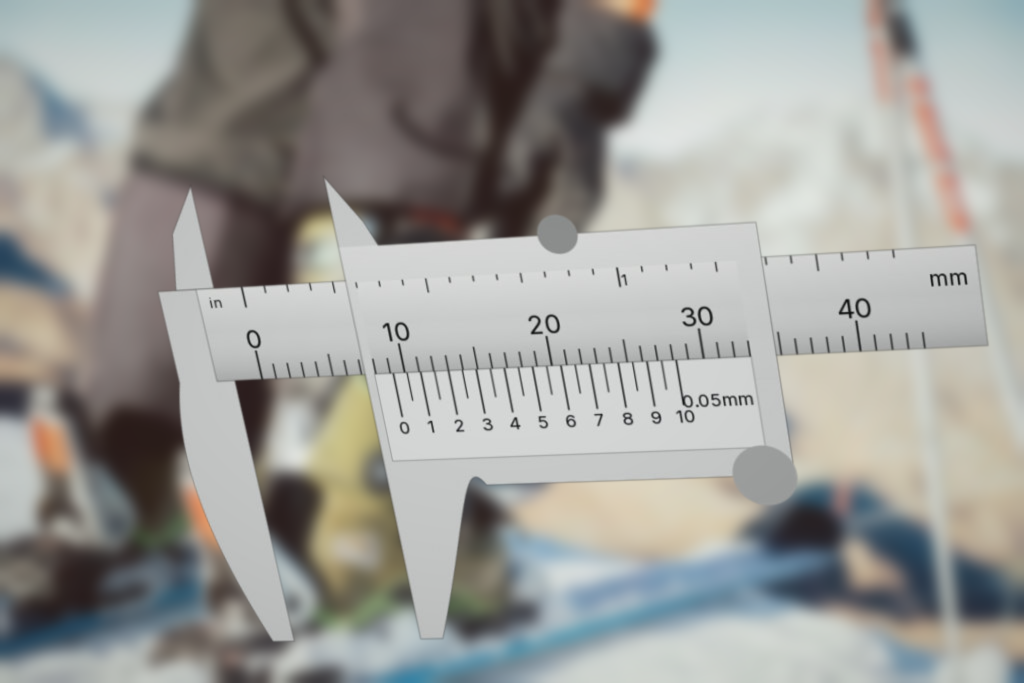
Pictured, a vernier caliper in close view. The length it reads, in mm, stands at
9.2 mm
